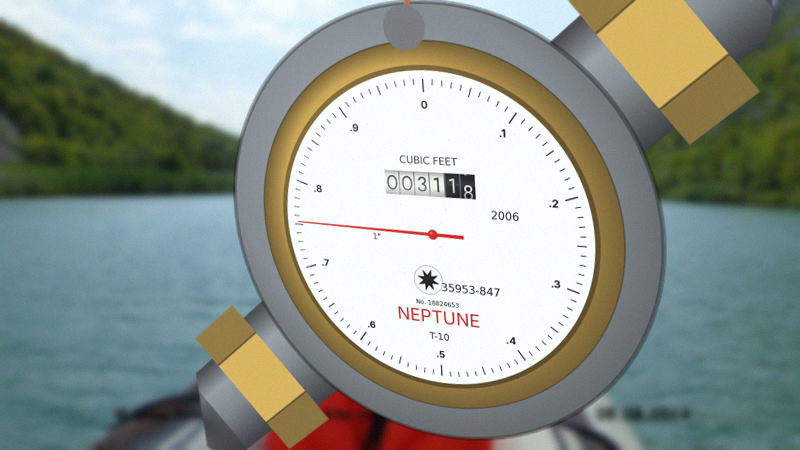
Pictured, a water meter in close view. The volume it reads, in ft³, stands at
3117.75 ft³
